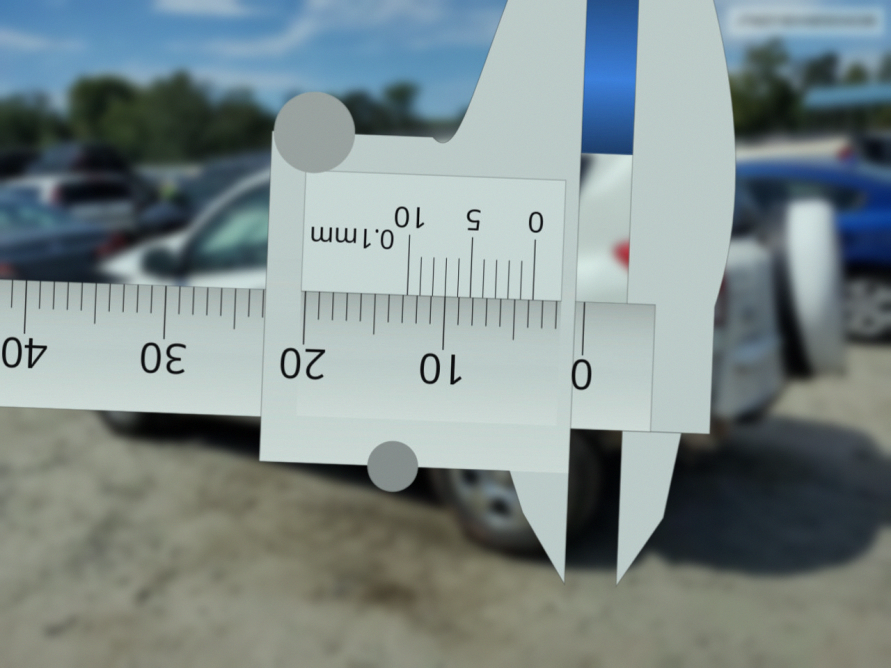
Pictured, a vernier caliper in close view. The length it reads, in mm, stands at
3.7 mm
